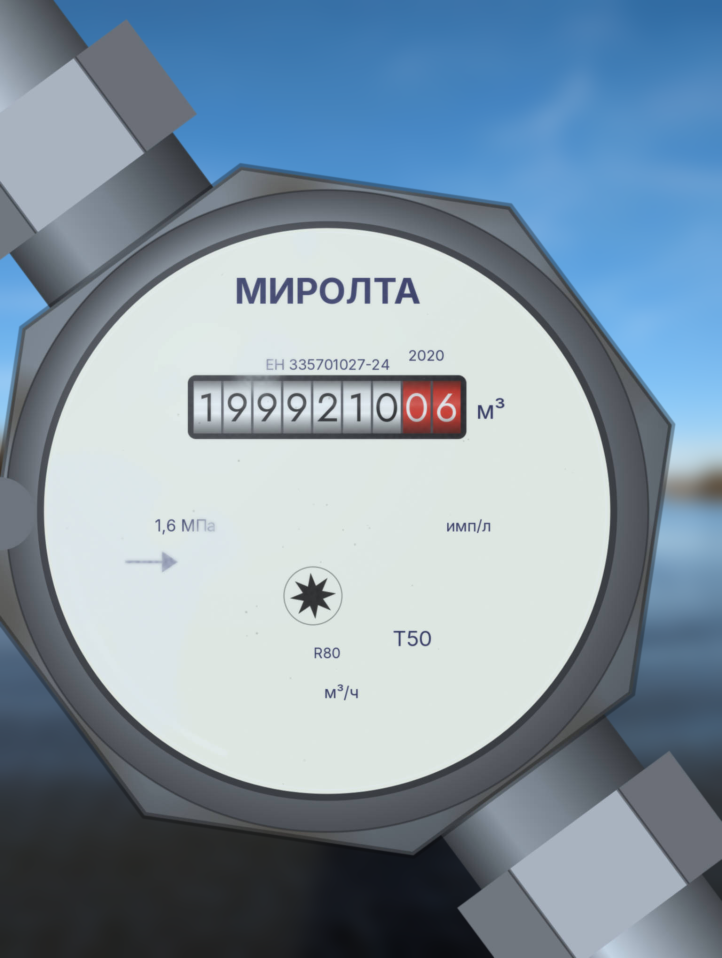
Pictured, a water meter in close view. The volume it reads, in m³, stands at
1999210.06 m³
